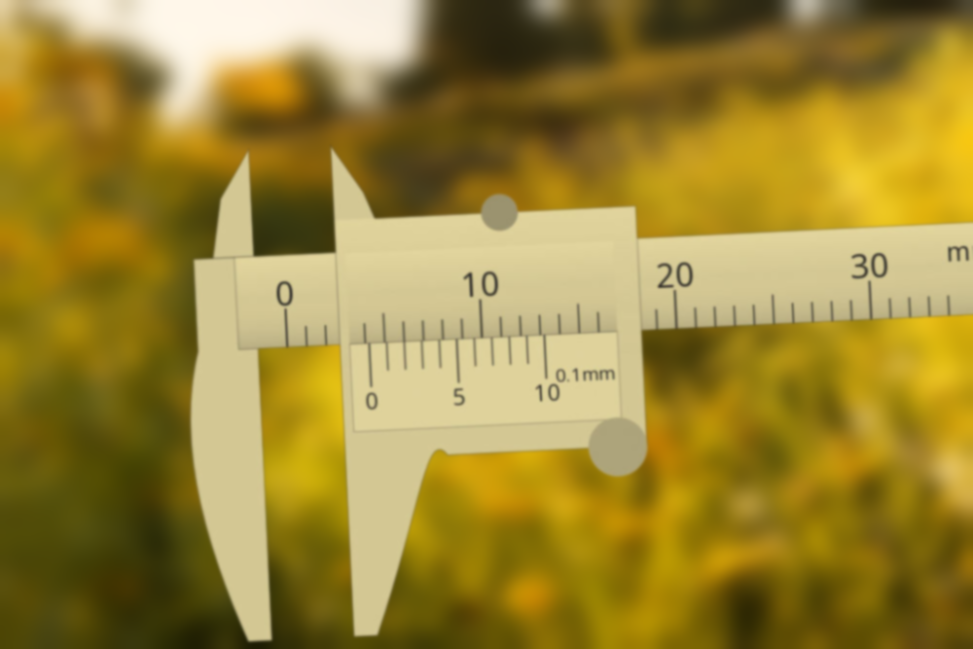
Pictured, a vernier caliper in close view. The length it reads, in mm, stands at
4.2 mm
